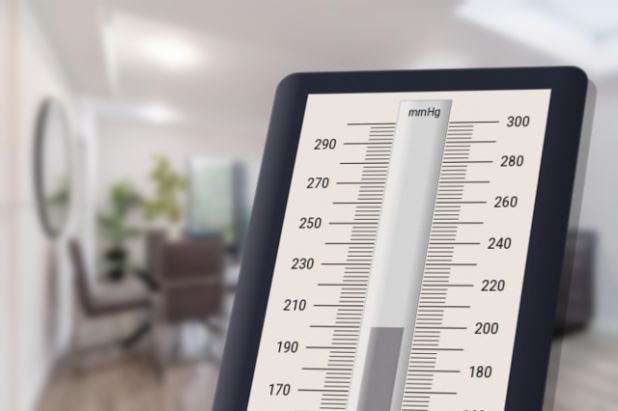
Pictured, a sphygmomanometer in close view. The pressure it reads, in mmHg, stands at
200 mmHg
